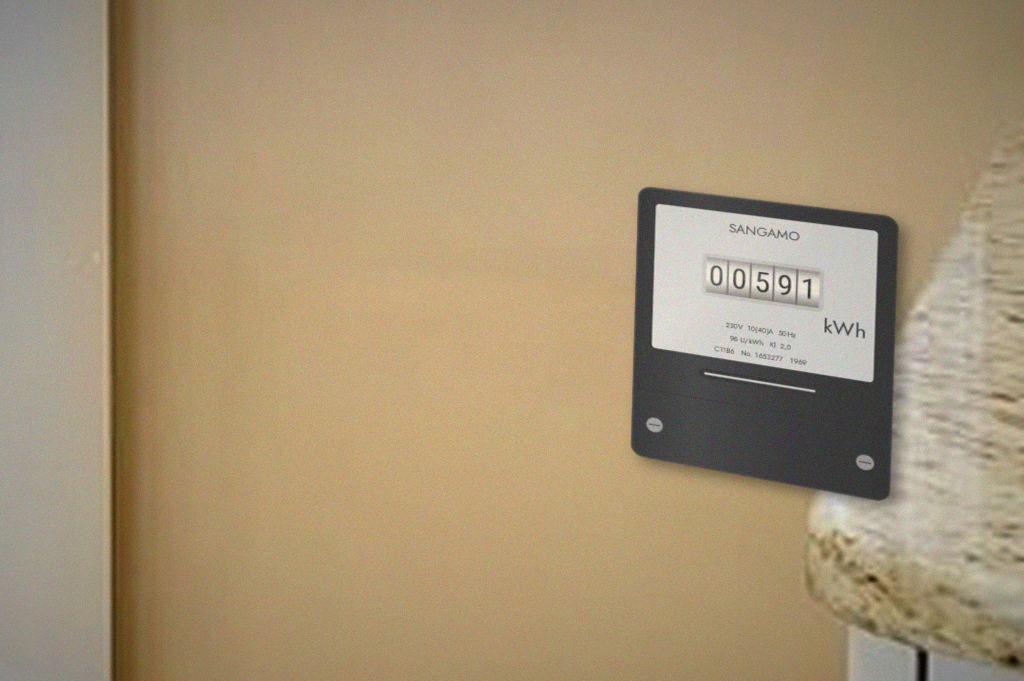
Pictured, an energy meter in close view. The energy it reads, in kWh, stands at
591 kWh
